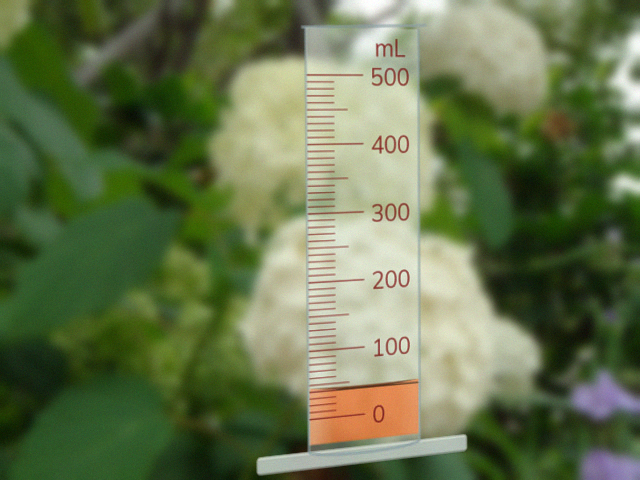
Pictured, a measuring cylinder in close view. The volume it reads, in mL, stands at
40 mL
